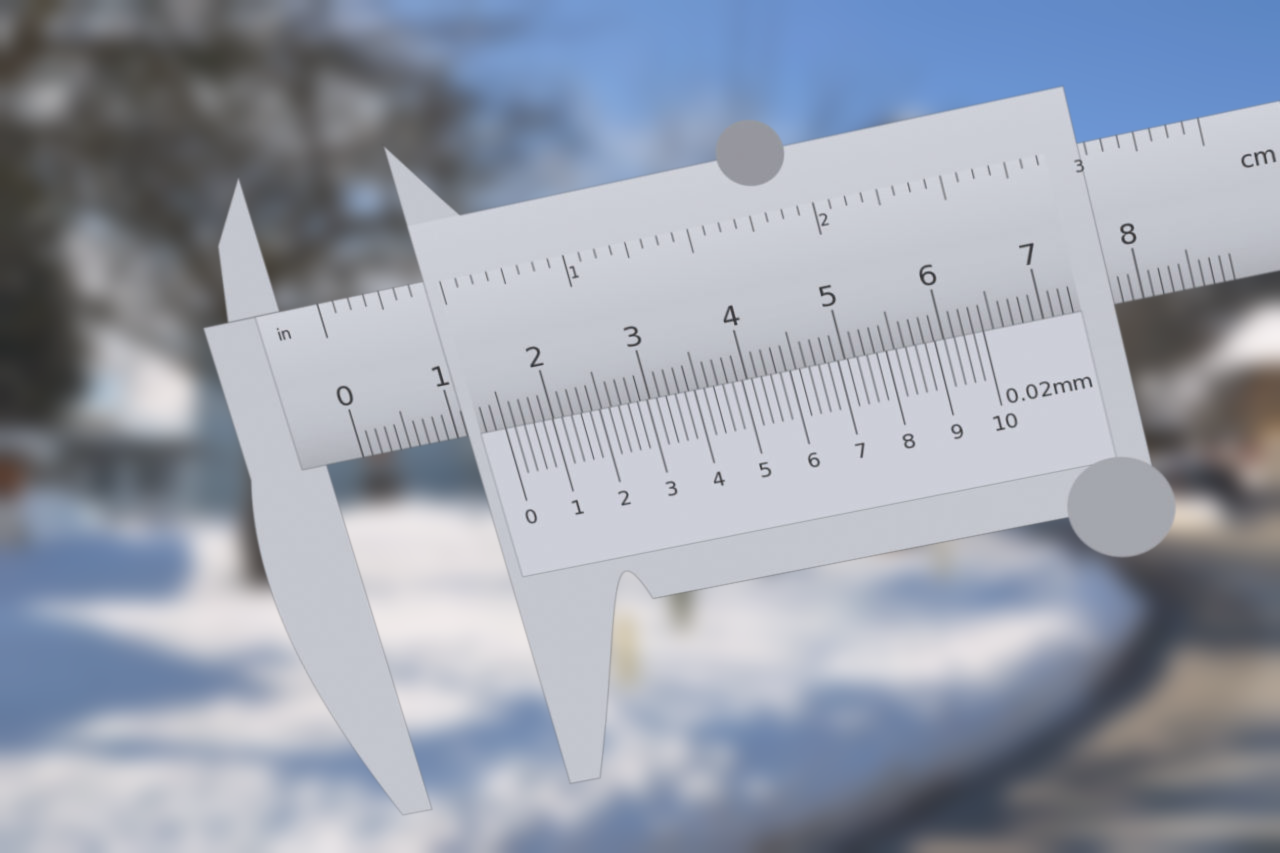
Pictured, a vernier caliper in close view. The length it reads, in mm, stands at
15.0 mm
